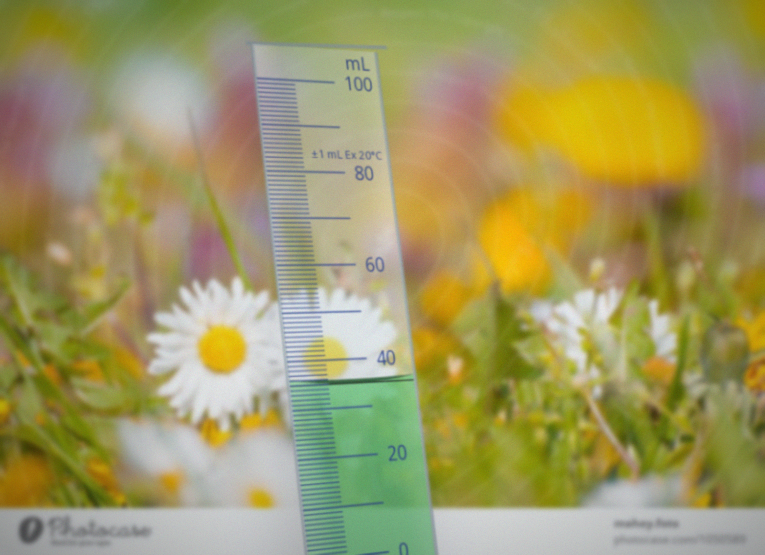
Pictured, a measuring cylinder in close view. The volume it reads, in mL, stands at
35 mL
